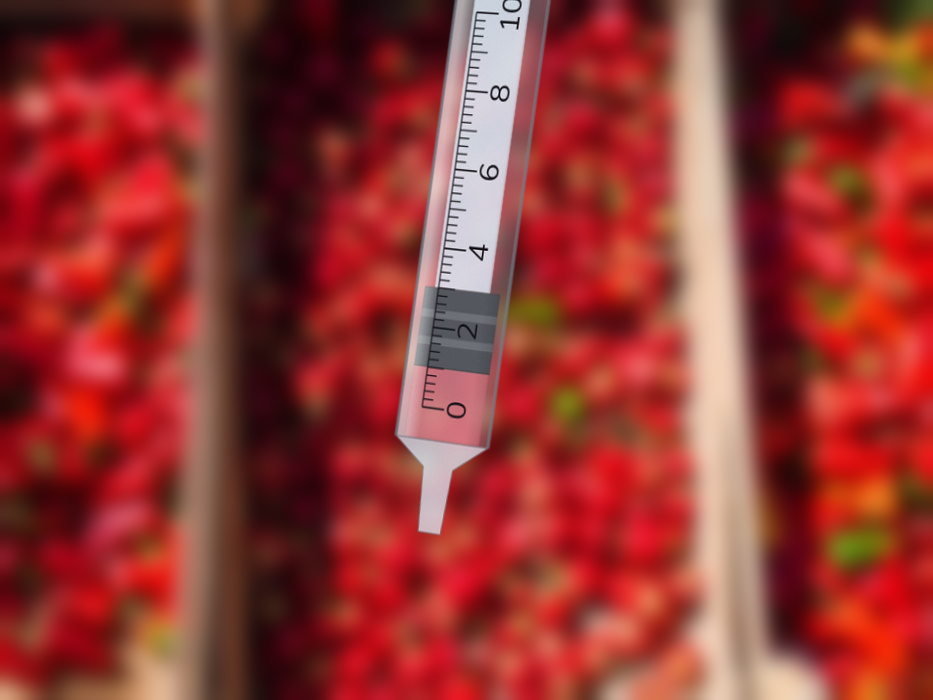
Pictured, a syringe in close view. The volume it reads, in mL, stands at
1 mL
